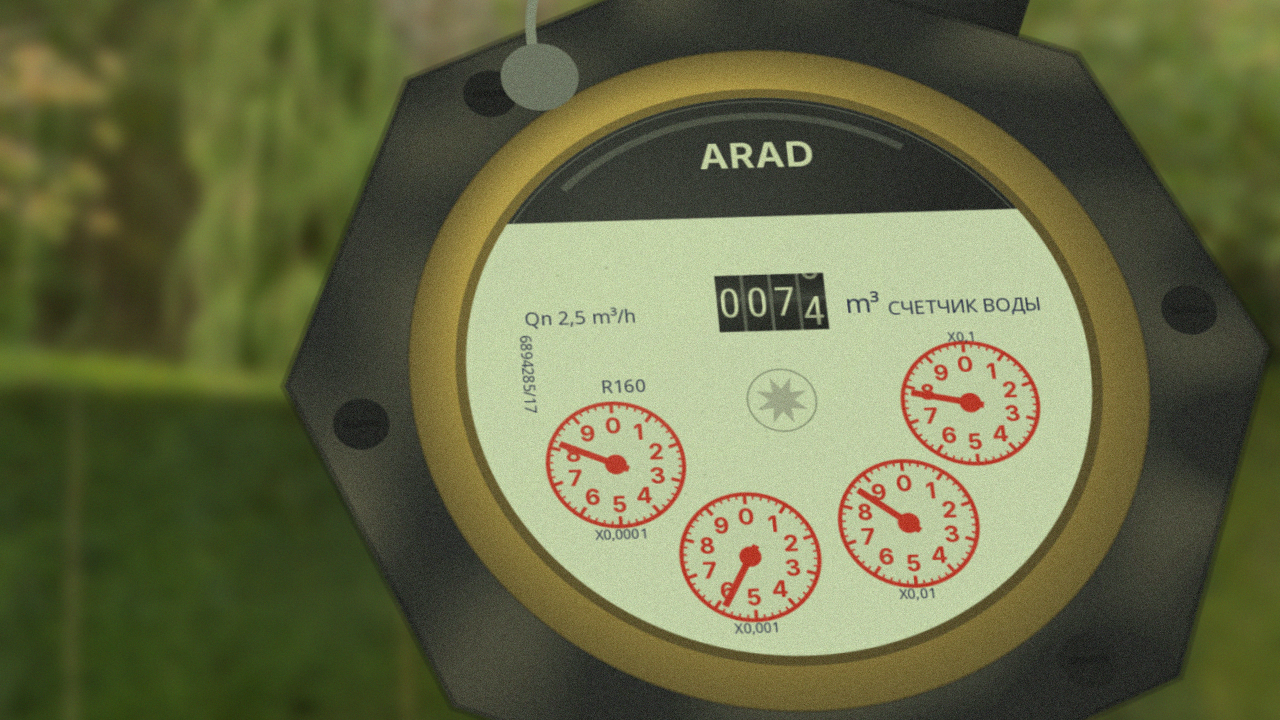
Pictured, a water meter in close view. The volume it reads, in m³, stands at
73.7858 m³
